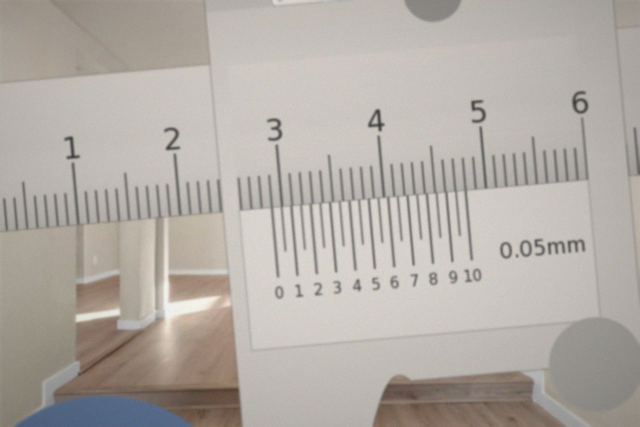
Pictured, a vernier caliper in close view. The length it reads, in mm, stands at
29.0 mm
